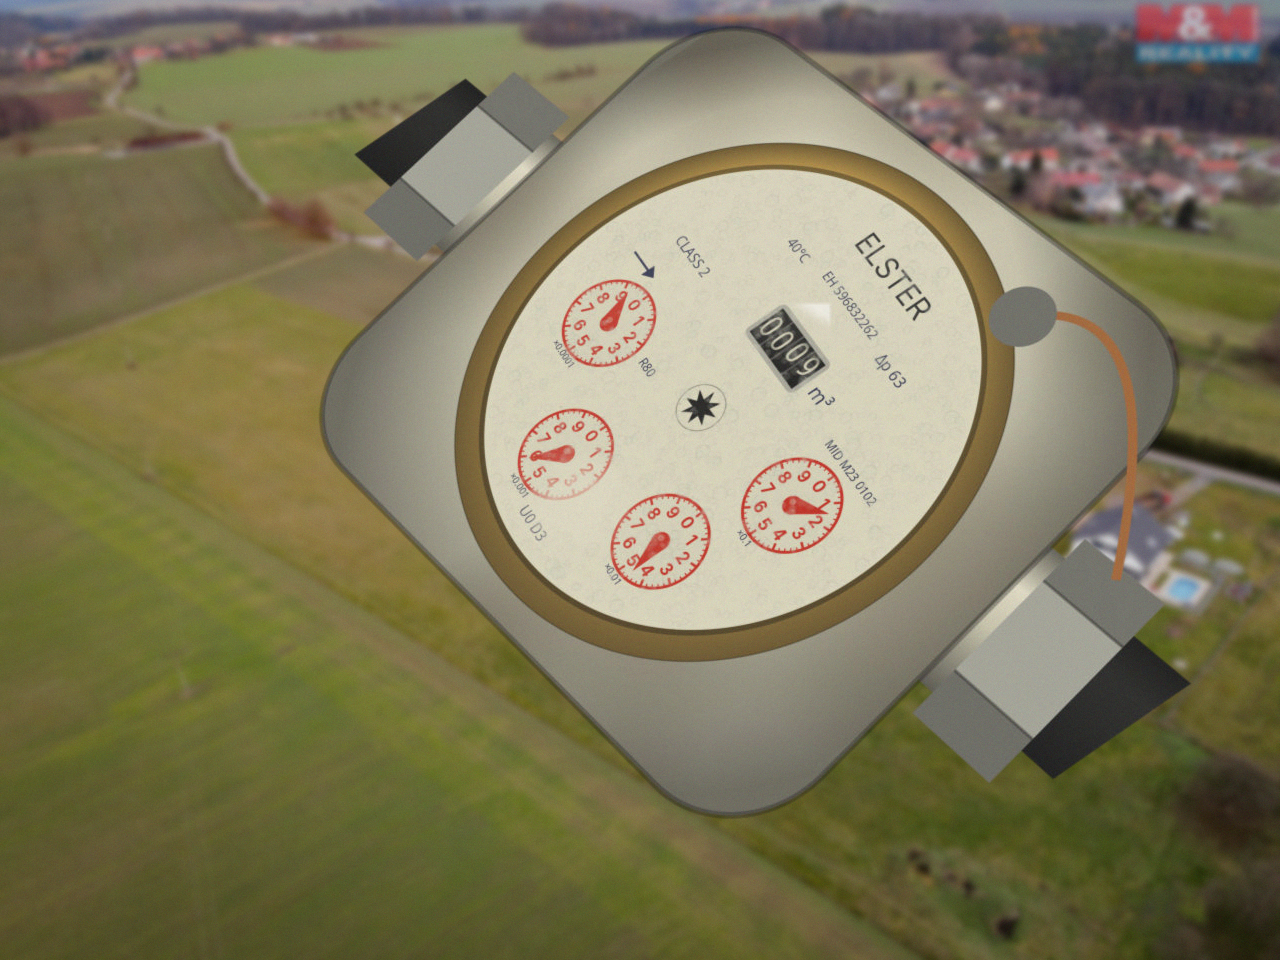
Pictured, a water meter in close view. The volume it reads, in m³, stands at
9.1459 m³
